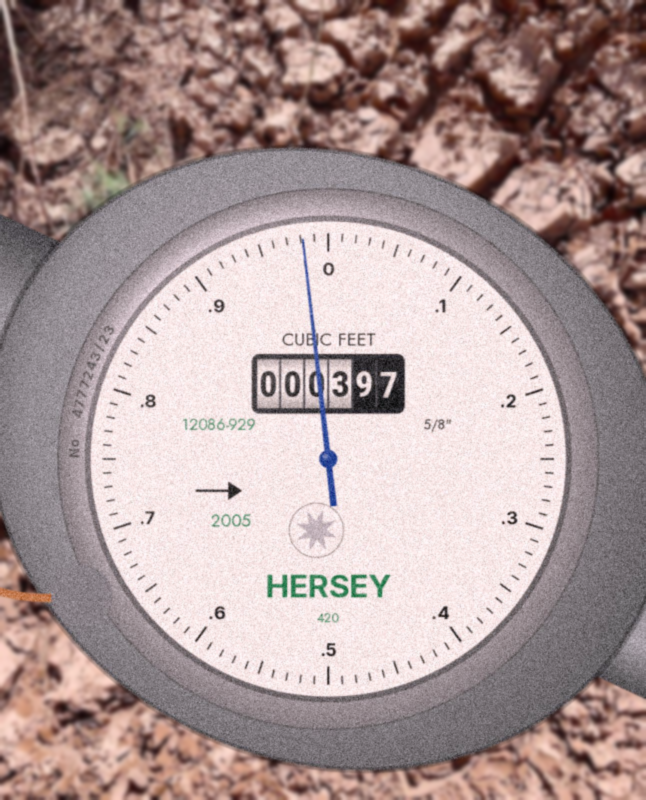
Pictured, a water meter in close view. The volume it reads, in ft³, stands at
396.98 ft³
